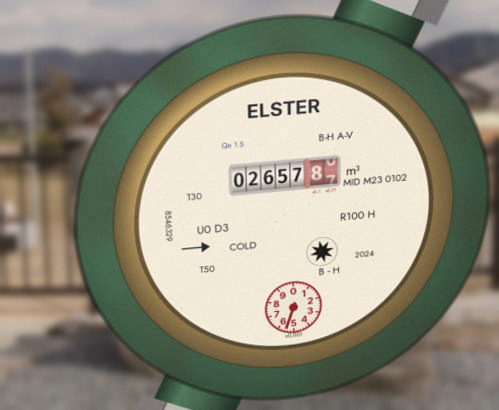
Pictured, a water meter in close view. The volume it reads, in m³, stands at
2657.865 m³
